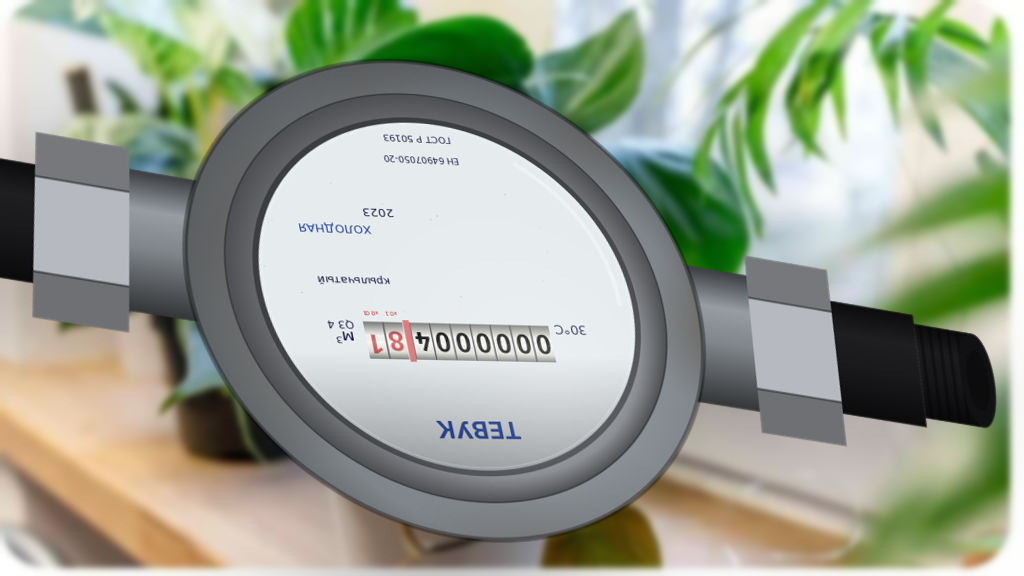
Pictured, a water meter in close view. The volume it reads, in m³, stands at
4.81 m³
